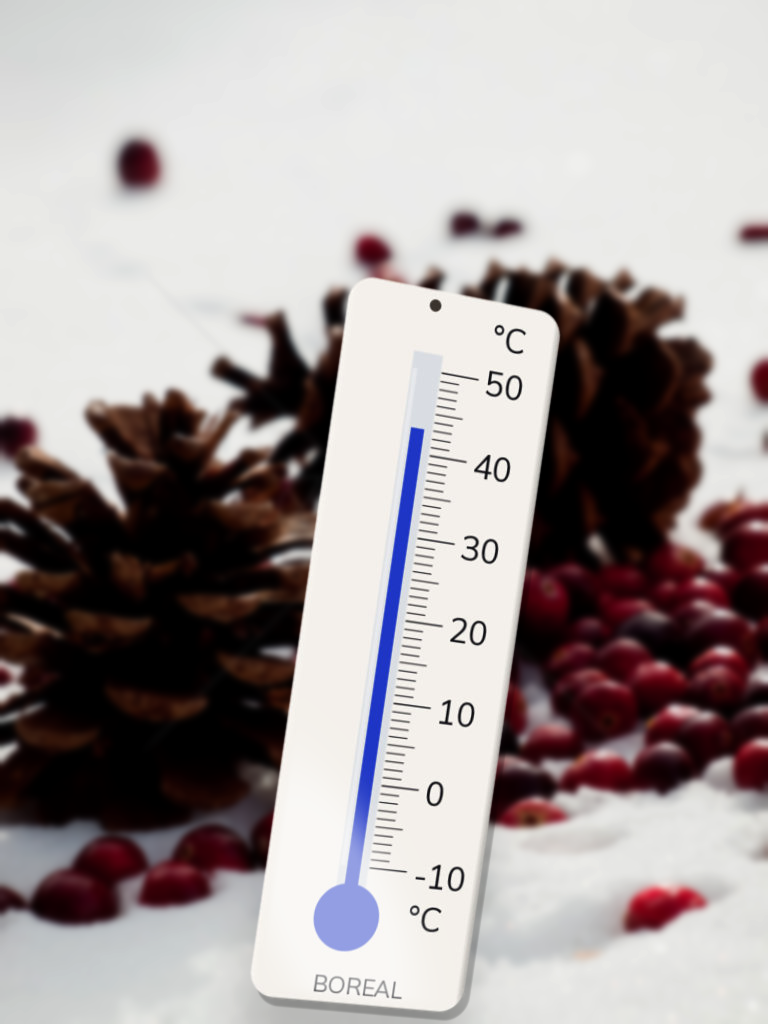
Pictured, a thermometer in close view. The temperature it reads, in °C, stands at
43 °C
